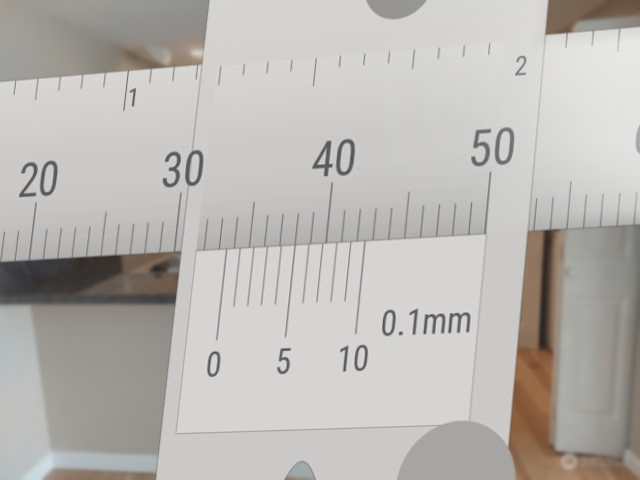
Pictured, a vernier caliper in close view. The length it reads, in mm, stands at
33.5 mm
